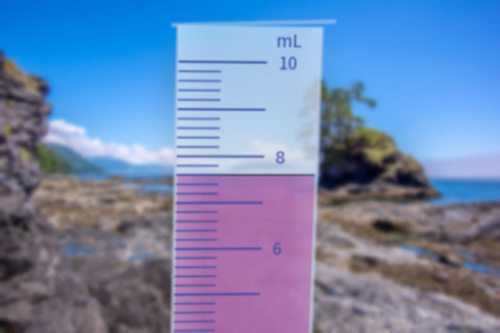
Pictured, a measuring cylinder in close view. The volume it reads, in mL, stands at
7.6 mL
